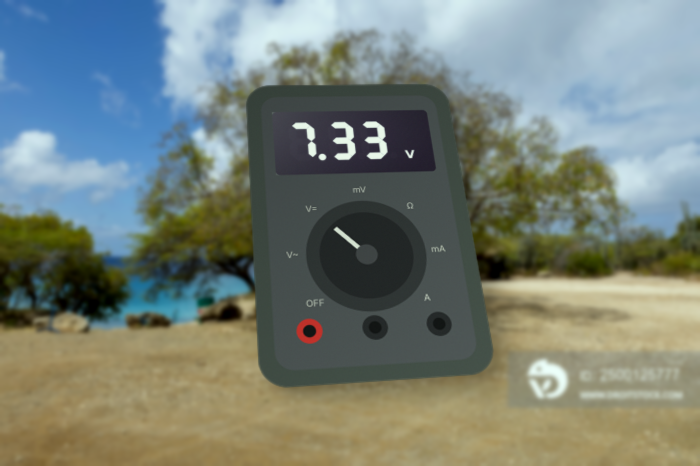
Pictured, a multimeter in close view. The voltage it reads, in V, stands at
7.33 V
